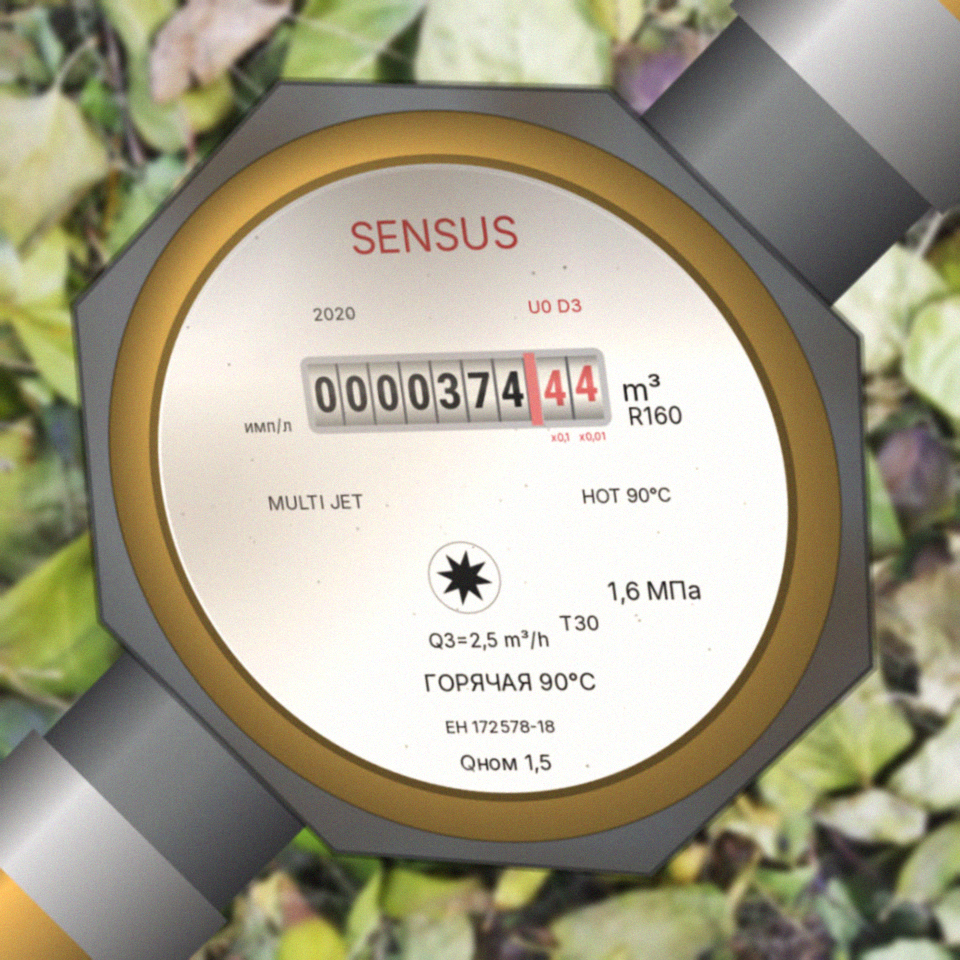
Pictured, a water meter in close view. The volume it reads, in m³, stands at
374.44 m³
